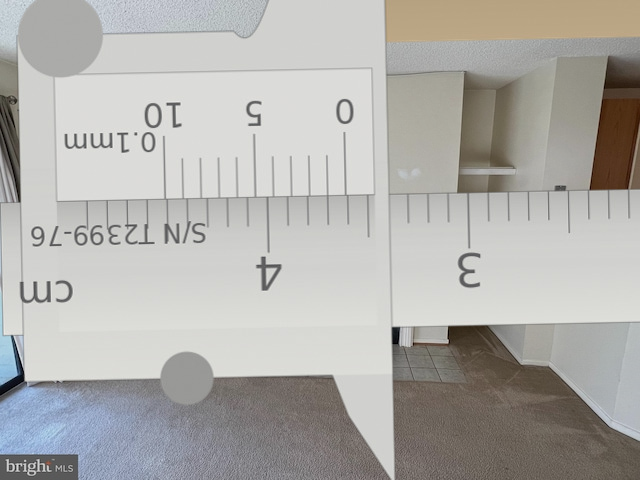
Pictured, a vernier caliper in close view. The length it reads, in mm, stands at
36.1 mm
